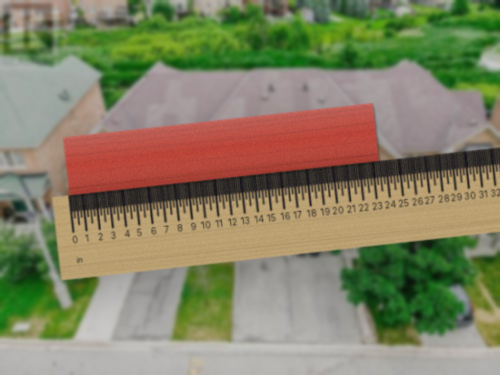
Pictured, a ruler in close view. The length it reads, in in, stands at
23.5 in
